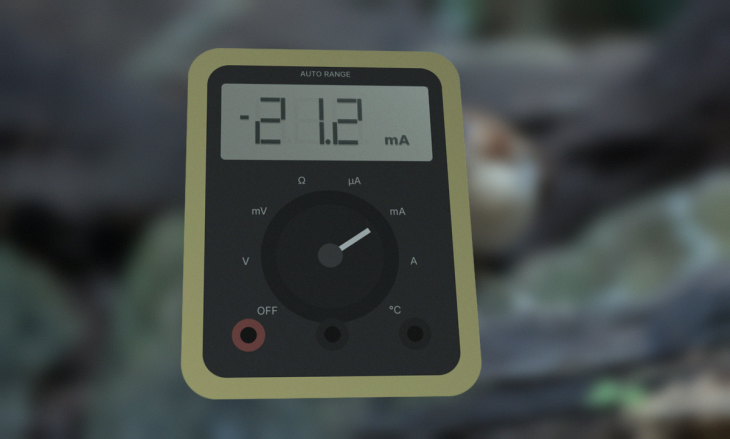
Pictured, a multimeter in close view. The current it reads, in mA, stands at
-21.2 mA
